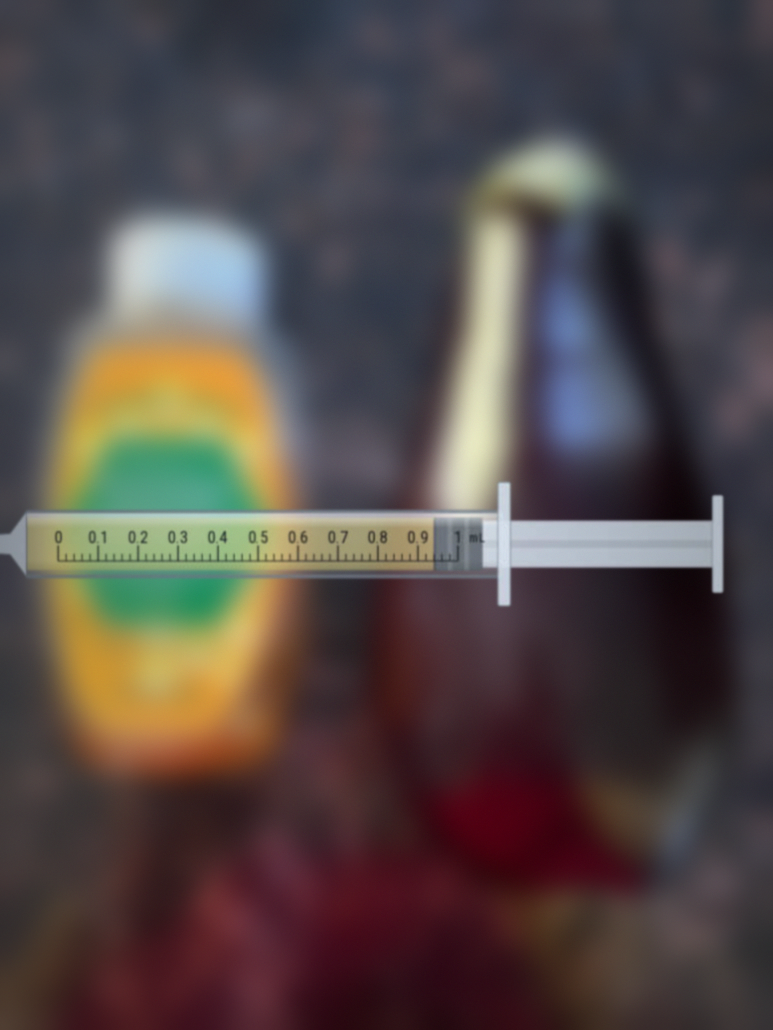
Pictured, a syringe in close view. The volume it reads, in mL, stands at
0.94 mL
